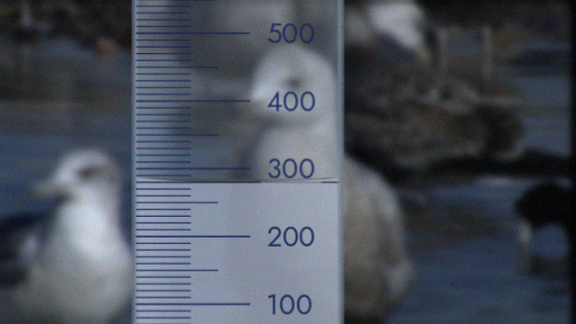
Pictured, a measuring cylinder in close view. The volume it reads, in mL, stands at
280 mL
